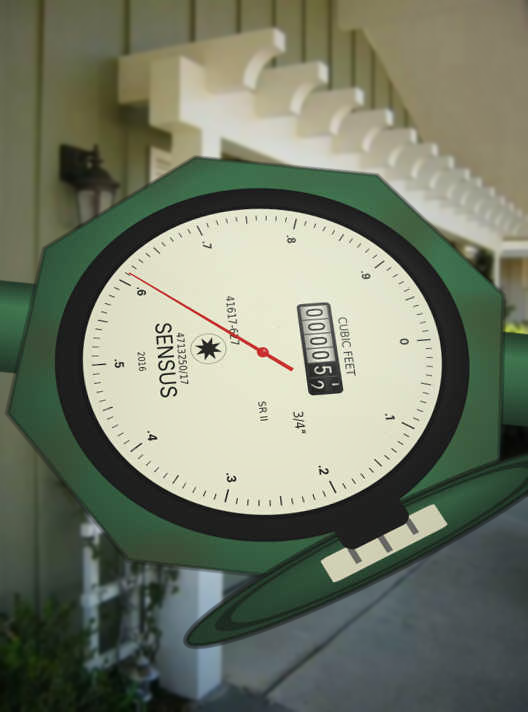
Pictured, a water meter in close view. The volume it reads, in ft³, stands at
51.61 ft³
